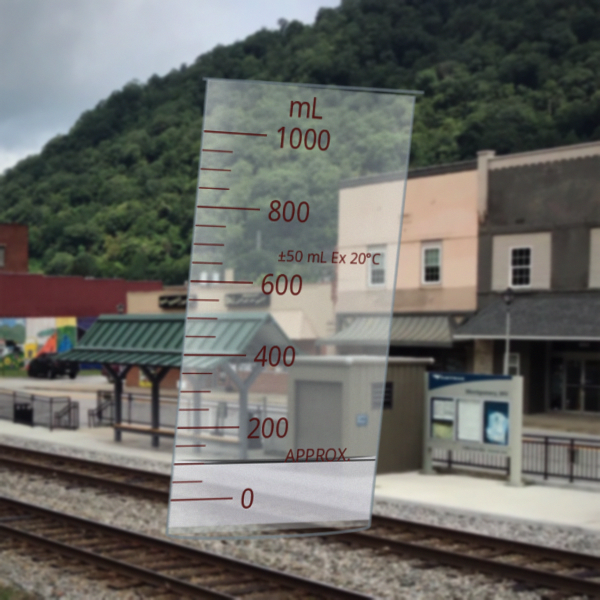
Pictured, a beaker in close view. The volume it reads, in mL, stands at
100 mL
